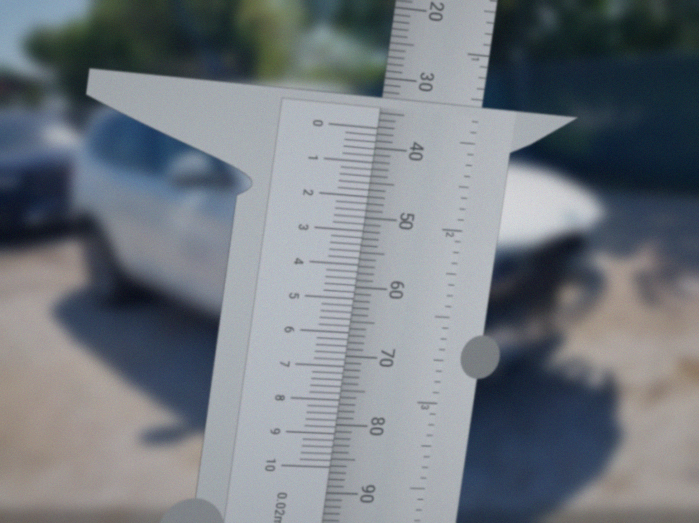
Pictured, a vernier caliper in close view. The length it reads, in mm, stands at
37.2 mm
